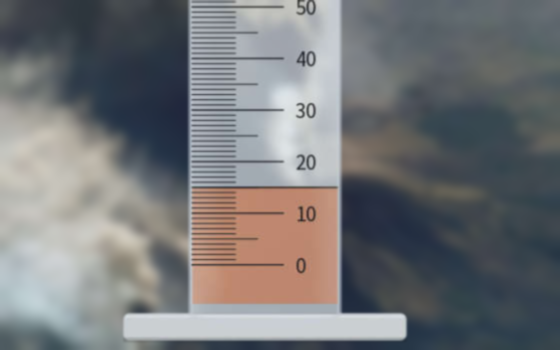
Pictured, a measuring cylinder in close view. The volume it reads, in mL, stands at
15 mL
